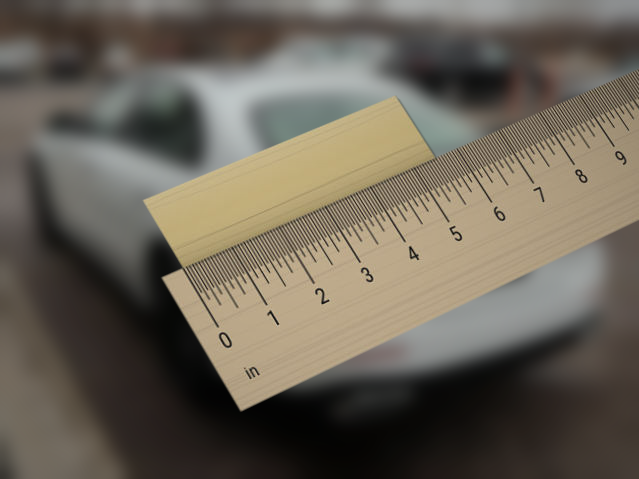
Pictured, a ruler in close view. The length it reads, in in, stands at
5.5 in
